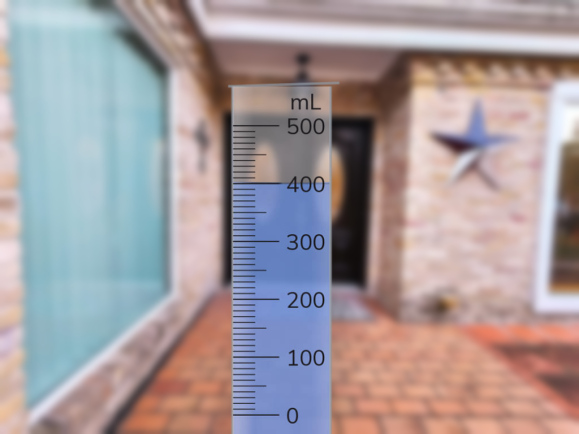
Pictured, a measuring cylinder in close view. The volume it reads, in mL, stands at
400 mL
